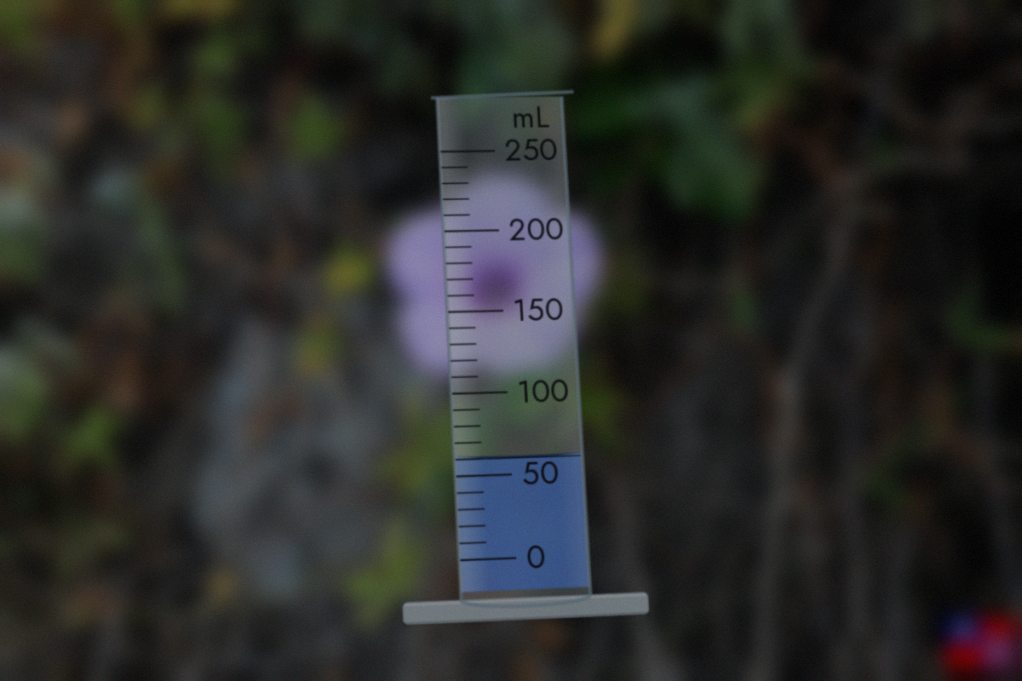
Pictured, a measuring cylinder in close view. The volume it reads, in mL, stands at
60 mL
